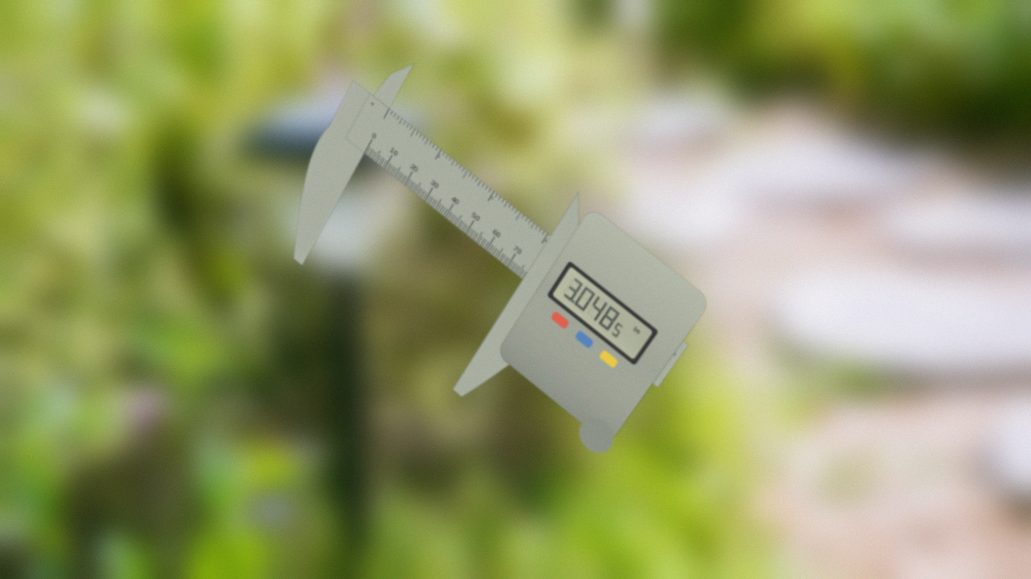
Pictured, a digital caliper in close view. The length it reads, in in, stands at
3.0485 in
